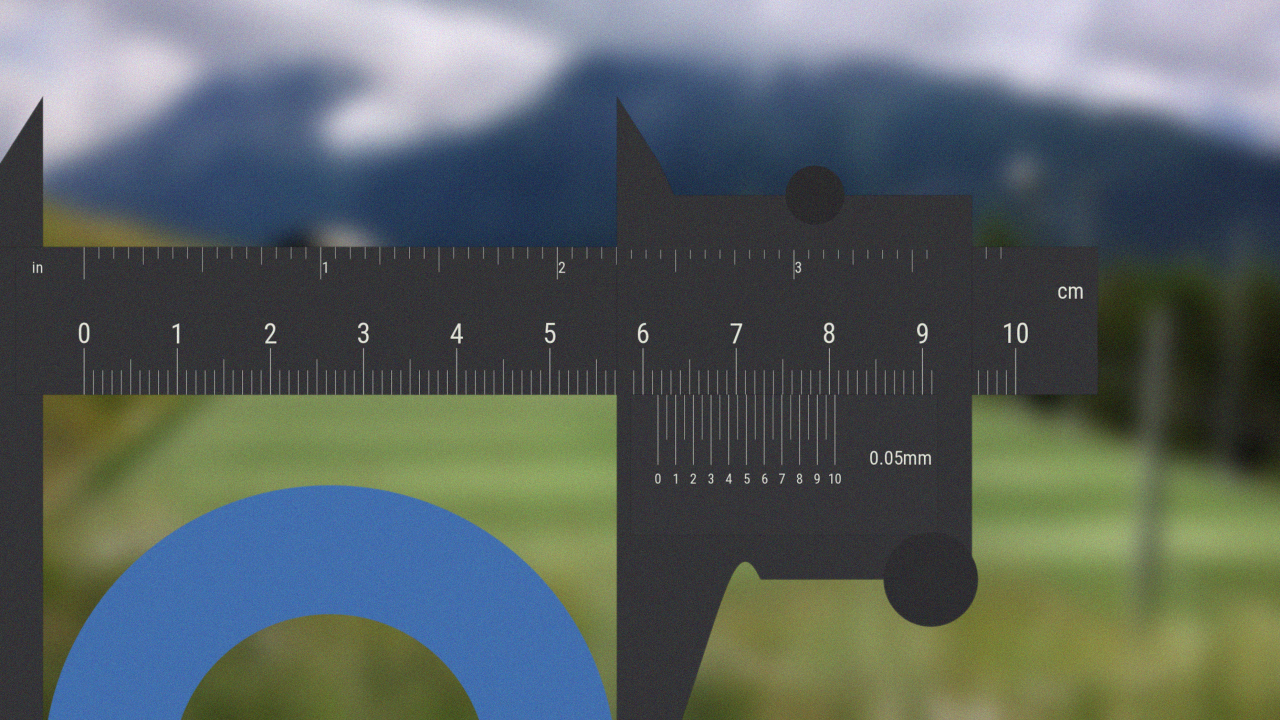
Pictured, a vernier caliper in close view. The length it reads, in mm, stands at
61.6 mm
